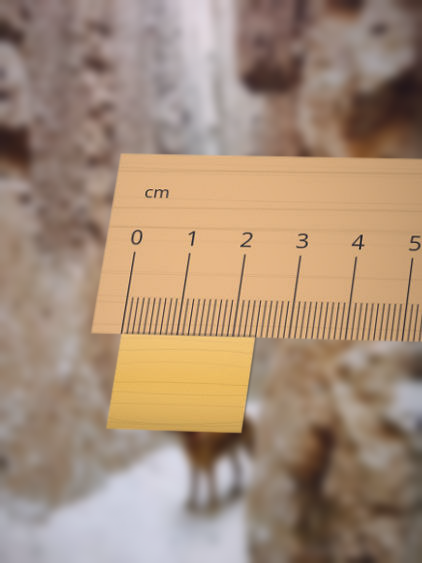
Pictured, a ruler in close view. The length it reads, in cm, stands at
2.4 cm
